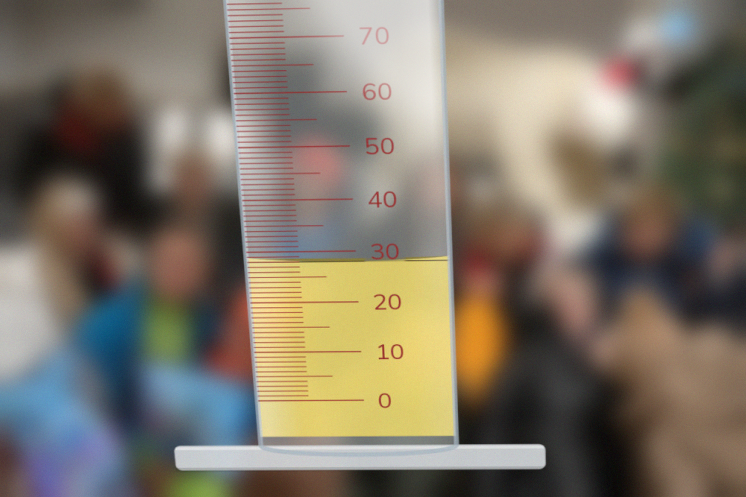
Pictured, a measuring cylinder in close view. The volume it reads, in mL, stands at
28 mL
